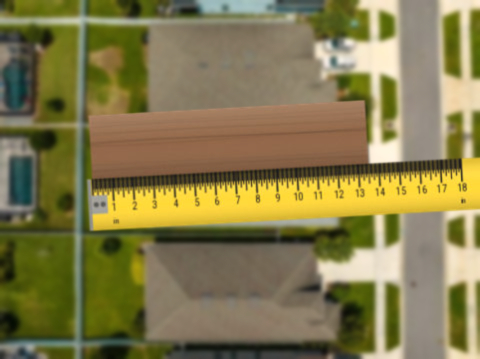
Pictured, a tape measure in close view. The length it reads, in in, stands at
13.5 in
